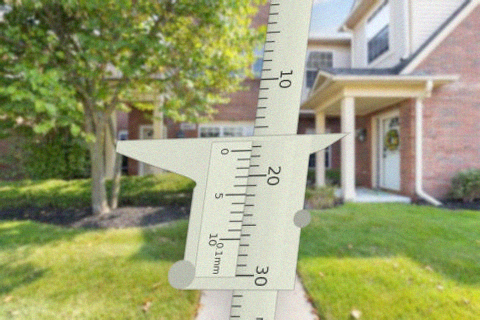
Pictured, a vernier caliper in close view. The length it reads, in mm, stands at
17.4 mm
